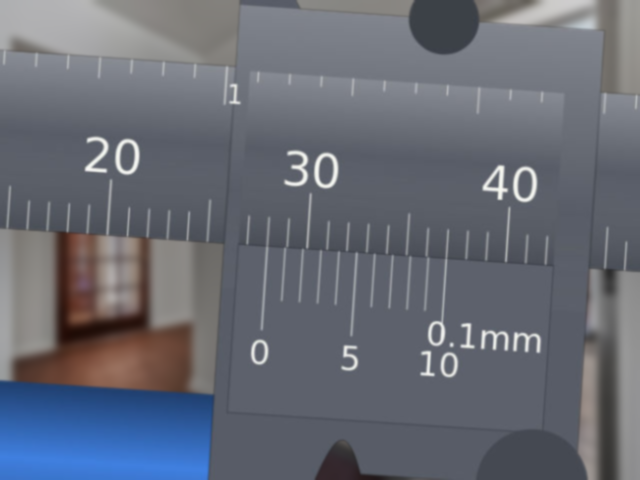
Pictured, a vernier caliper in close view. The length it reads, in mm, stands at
28.0 mm
